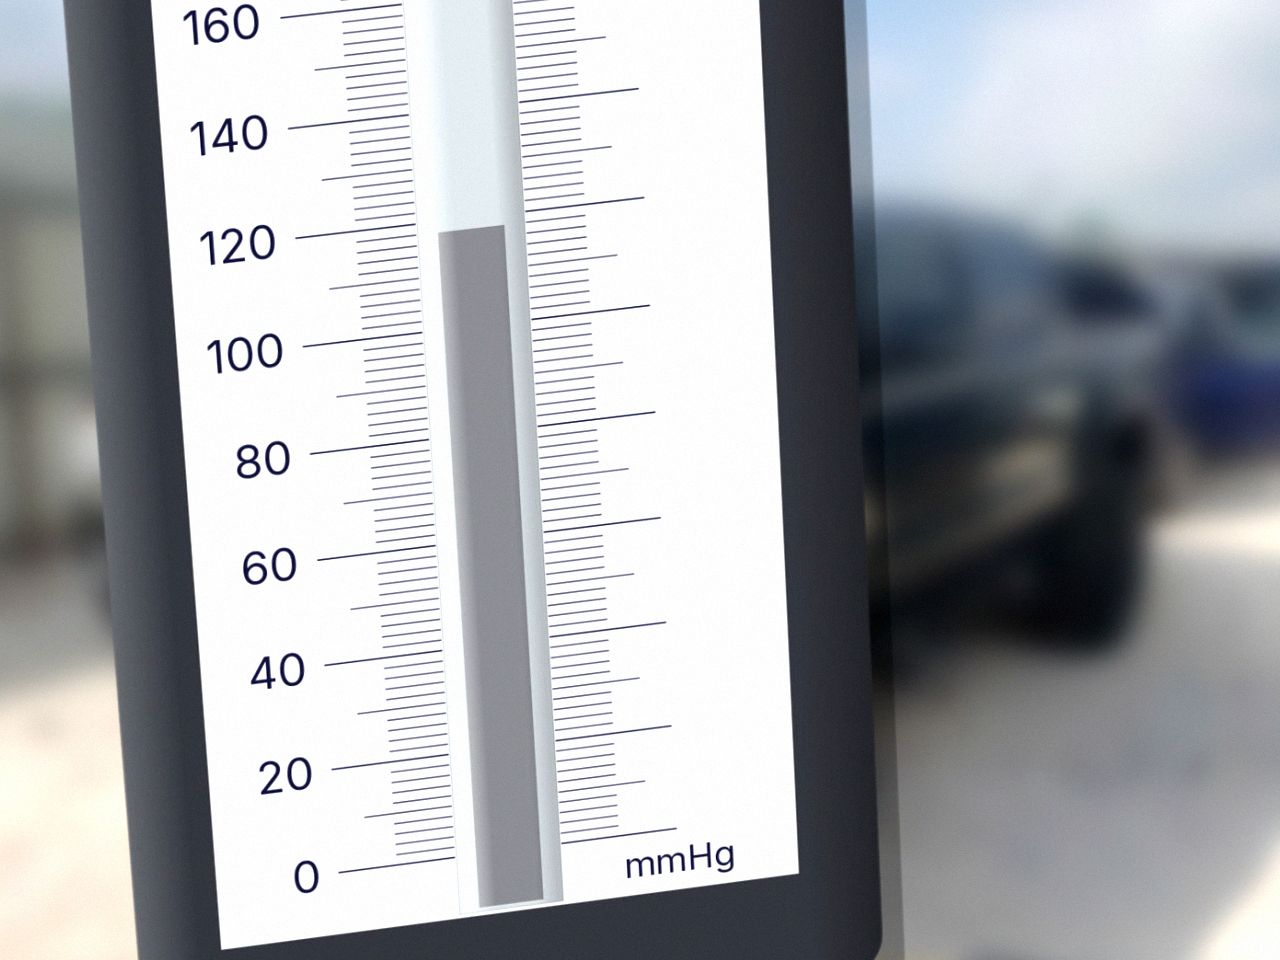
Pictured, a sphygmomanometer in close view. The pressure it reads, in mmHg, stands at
118 mmHg
